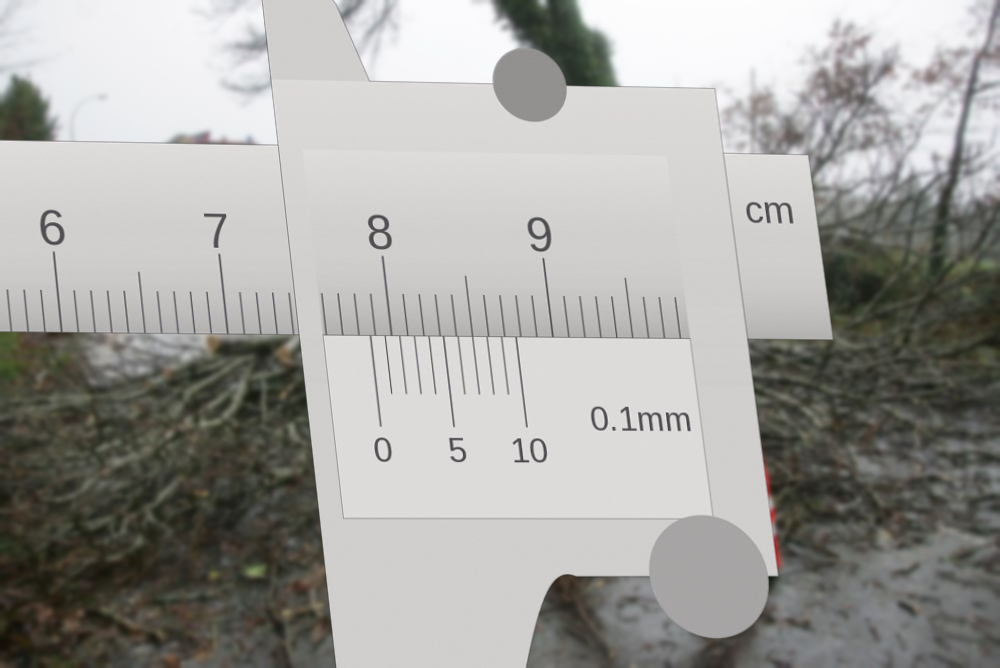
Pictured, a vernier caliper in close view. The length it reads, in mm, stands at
78.7 mm
